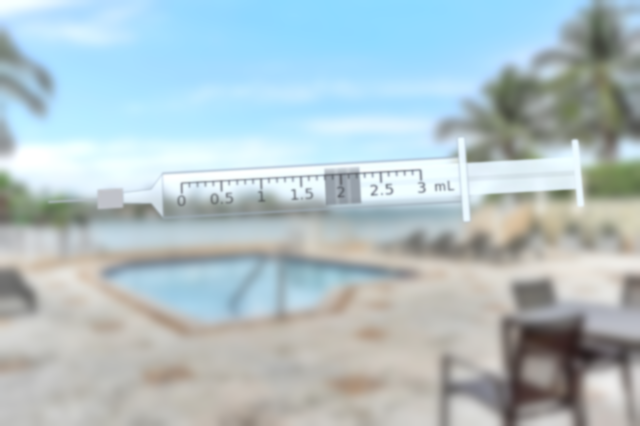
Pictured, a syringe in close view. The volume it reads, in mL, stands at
1.8 mL
